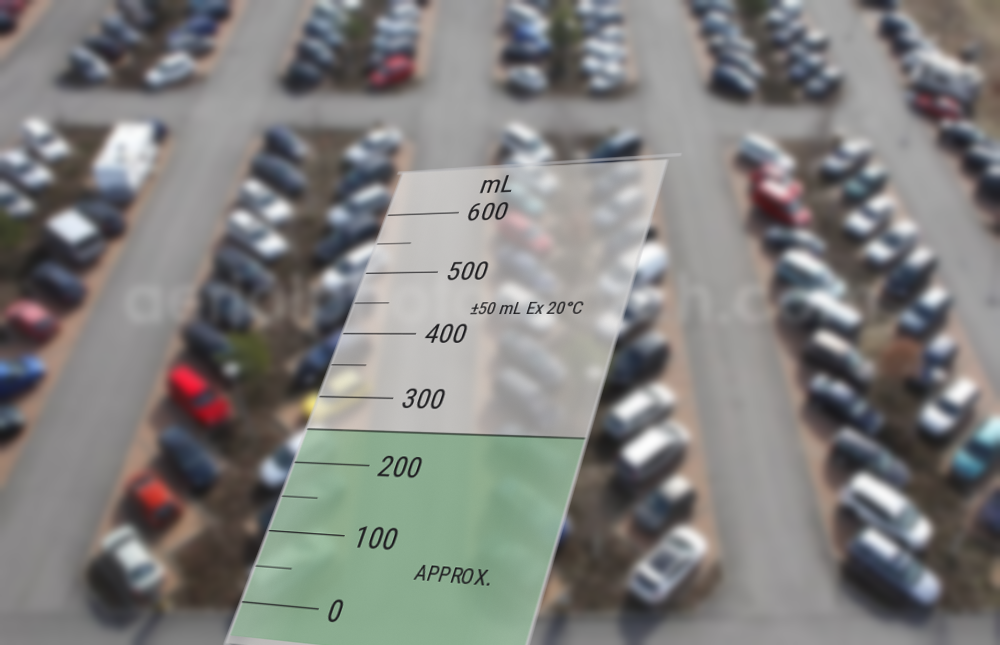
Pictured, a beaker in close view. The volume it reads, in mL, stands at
250 mL
